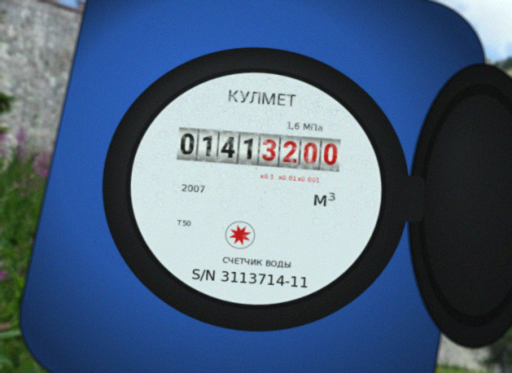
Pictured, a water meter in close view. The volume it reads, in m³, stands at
141.3200 m³
